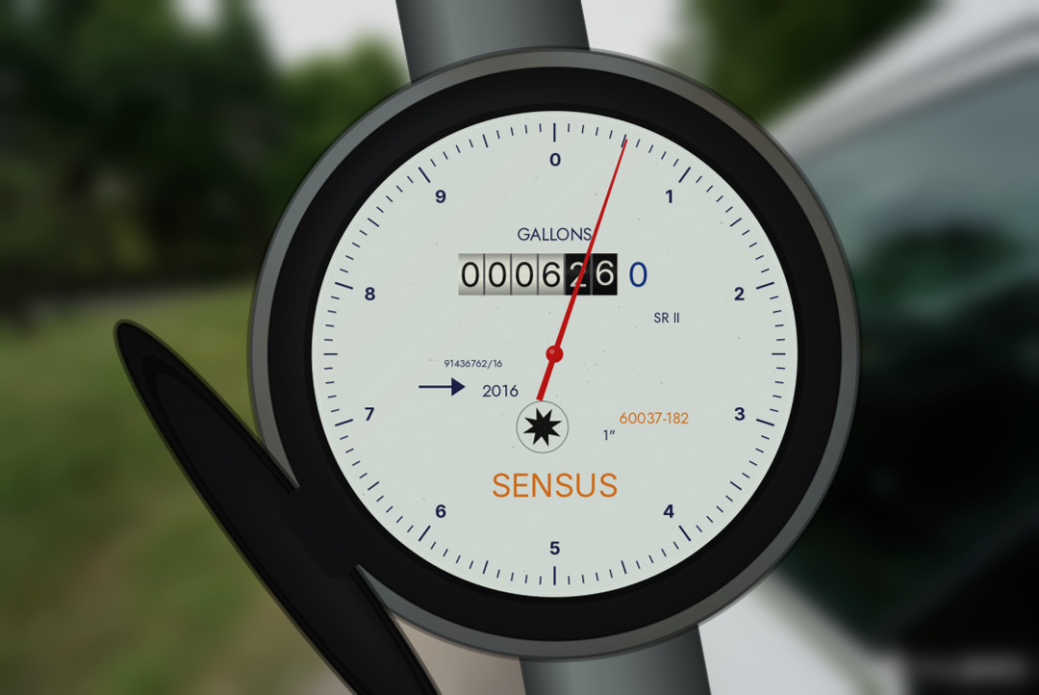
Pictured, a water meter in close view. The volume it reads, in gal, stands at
6260.5 gal
